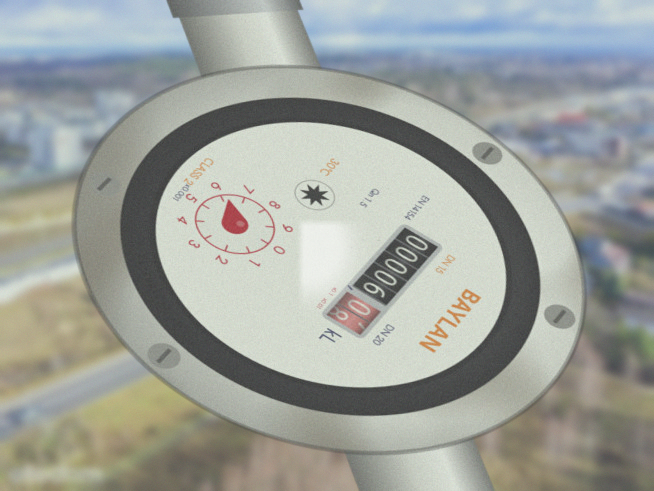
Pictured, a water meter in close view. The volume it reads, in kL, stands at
6.076 kL
